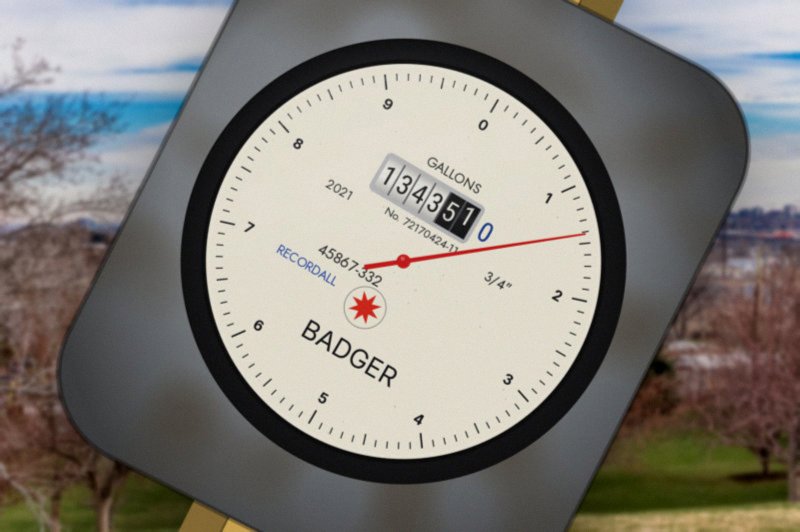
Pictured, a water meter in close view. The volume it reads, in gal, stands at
1343511.4 gal
